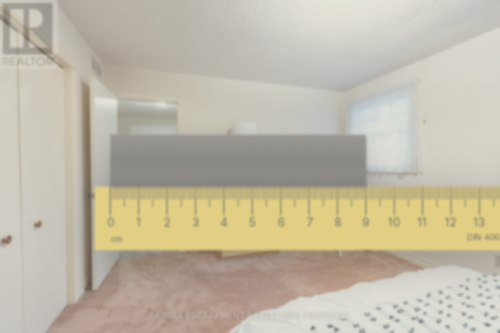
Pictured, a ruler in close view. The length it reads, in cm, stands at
9 cm
